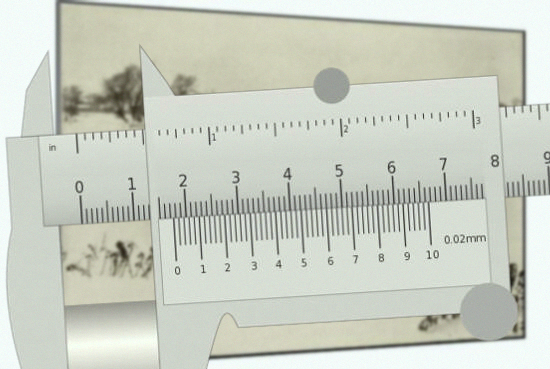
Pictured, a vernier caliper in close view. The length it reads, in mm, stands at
17.6 mm
